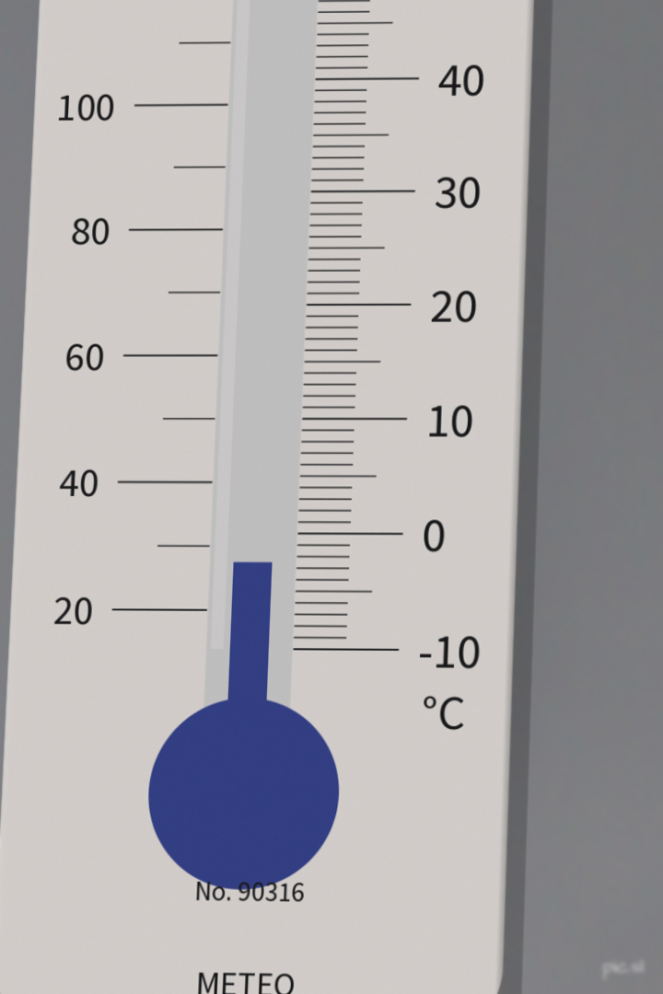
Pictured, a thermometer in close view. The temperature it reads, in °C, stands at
-2.5 °C
